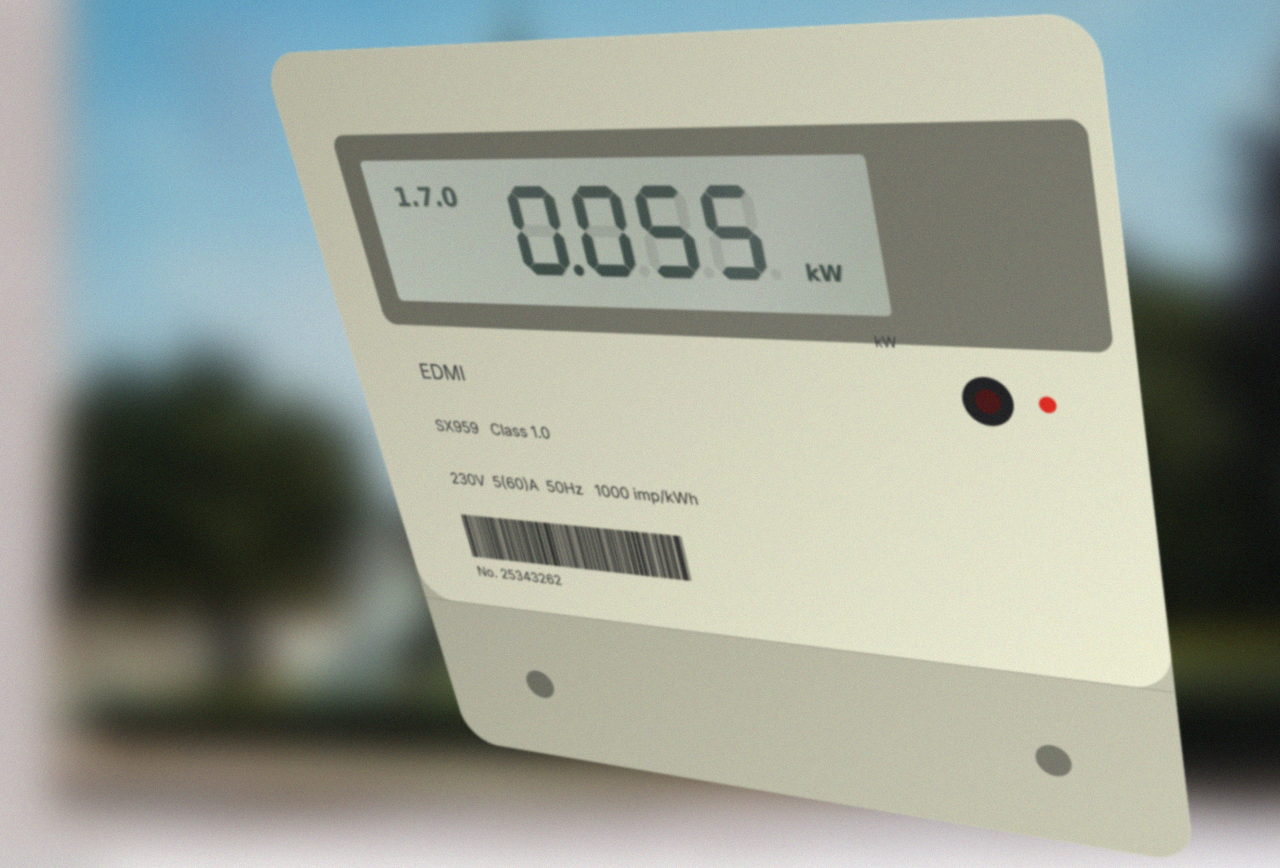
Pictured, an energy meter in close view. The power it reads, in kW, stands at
0.055 kW
